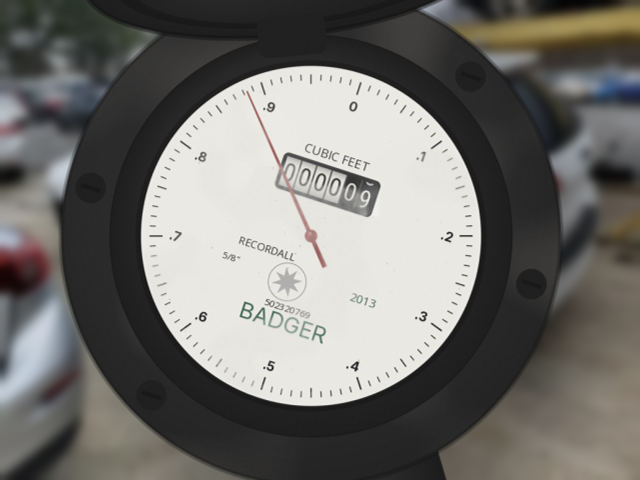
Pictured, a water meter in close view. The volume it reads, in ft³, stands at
8.88 ft³
